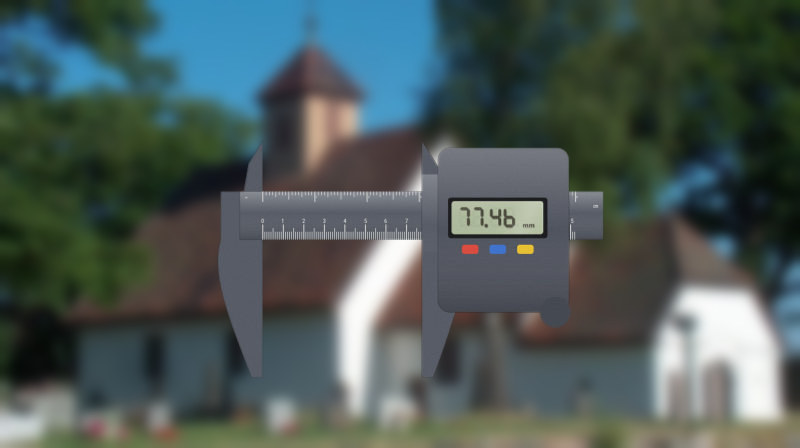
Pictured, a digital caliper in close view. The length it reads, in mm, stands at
77.46 mm
